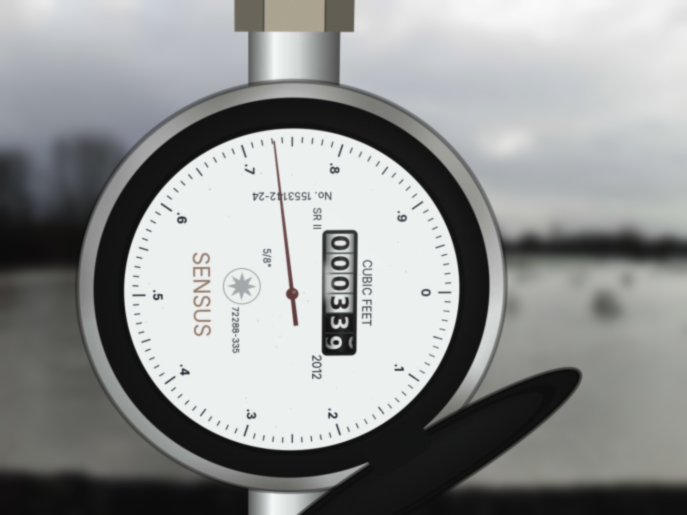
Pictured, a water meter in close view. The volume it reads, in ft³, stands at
338.73 ft³
